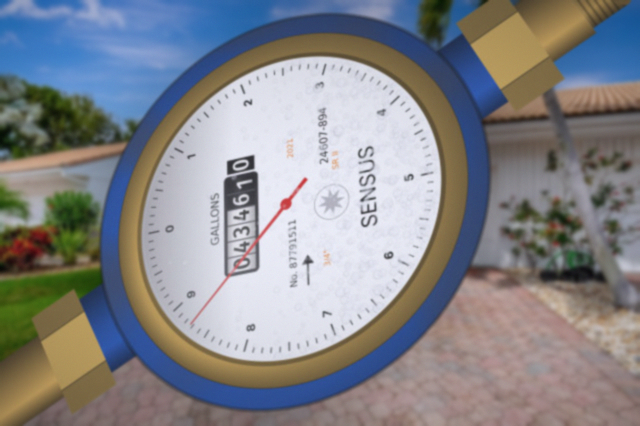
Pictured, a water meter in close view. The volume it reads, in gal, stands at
434608.7 gal
